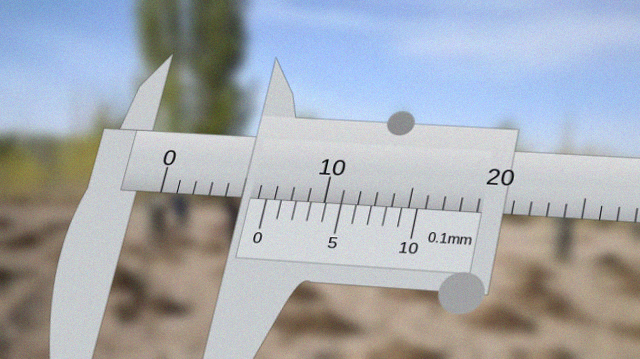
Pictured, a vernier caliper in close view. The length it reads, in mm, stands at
6.5 mm
